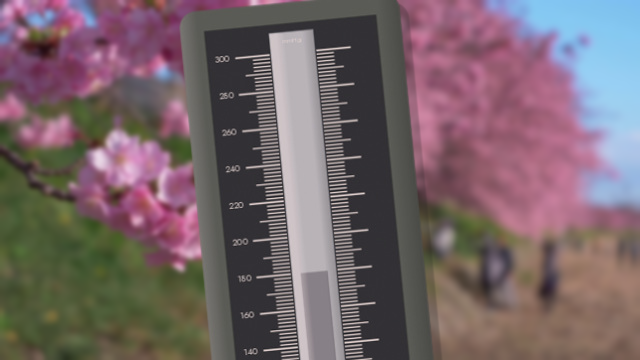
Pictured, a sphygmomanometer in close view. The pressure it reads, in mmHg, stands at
180 mmHg
